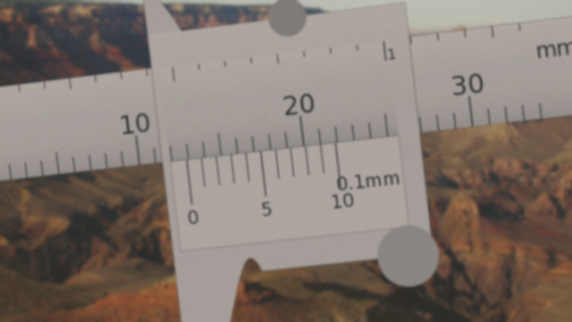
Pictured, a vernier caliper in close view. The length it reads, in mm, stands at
12.9 mm
